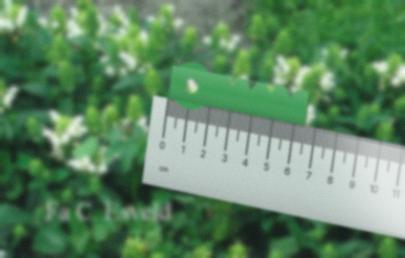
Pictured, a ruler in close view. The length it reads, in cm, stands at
6.5 cm
